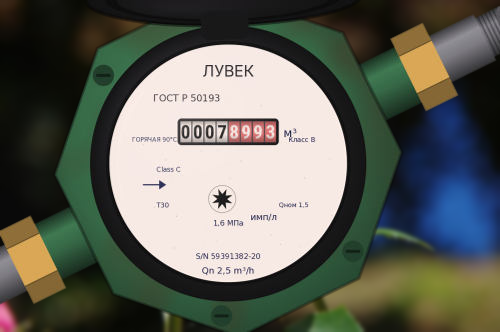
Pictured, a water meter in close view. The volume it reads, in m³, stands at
7.8993 m³
